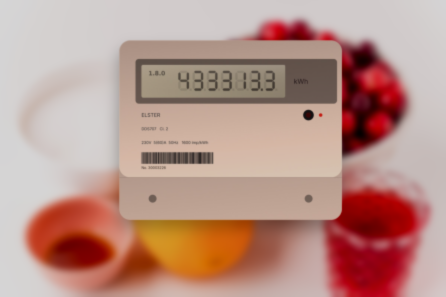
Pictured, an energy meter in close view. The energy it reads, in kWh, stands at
433313.3 kWh
